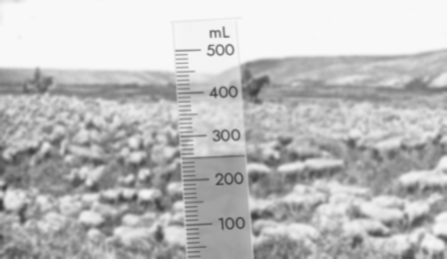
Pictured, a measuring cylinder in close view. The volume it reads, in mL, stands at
250 mL
